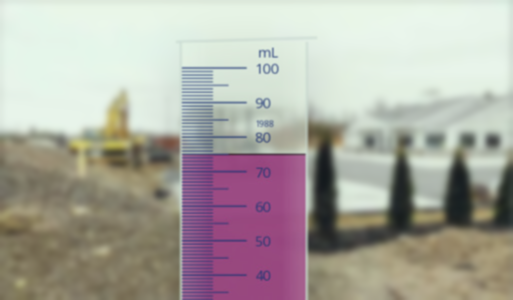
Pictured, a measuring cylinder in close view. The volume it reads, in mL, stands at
75 mL
